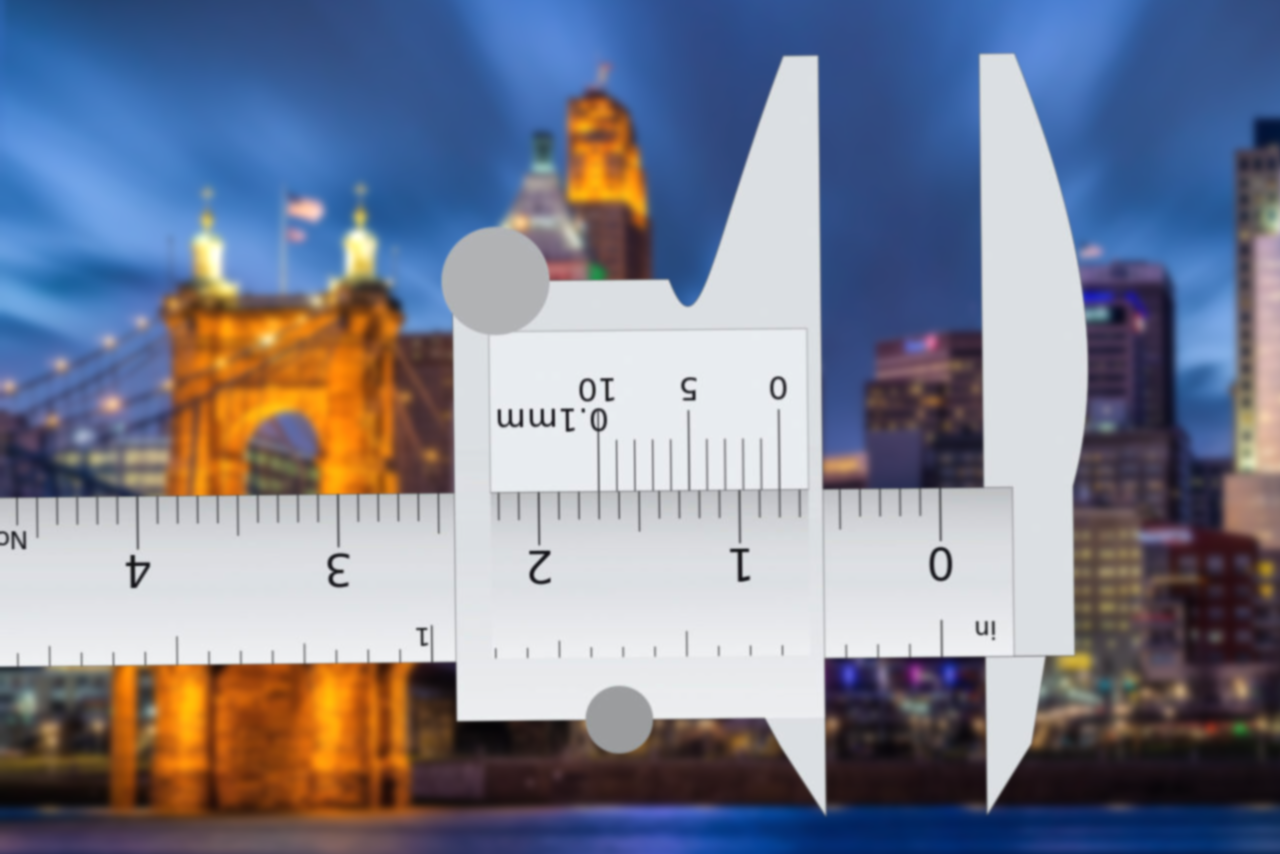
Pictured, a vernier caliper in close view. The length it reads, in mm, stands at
8.0 mm
